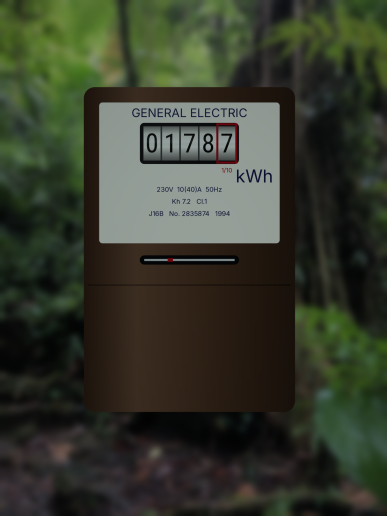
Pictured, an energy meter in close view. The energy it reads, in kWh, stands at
178.7 kWh
